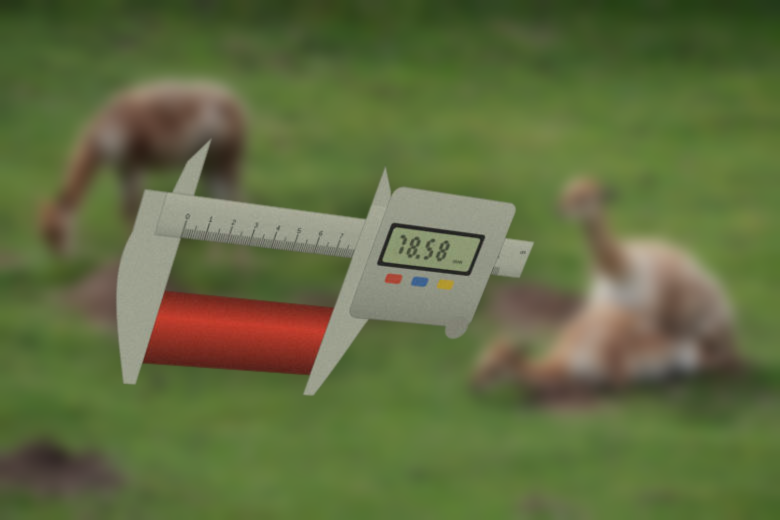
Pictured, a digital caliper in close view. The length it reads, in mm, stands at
78.58 mm
